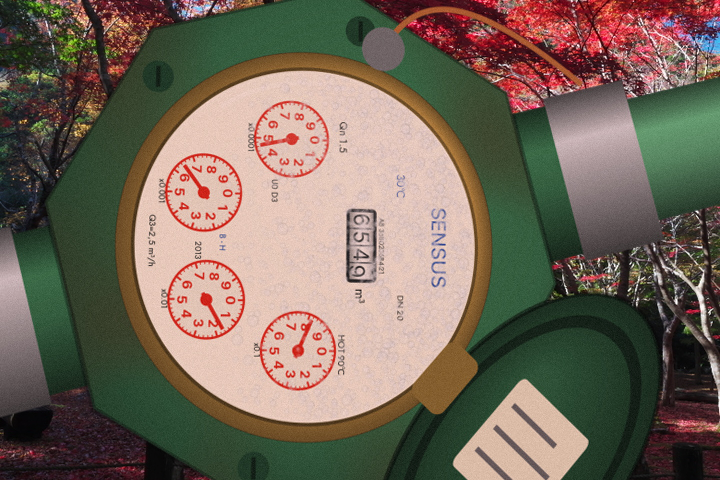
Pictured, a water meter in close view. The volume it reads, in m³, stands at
6548.8164 m³
